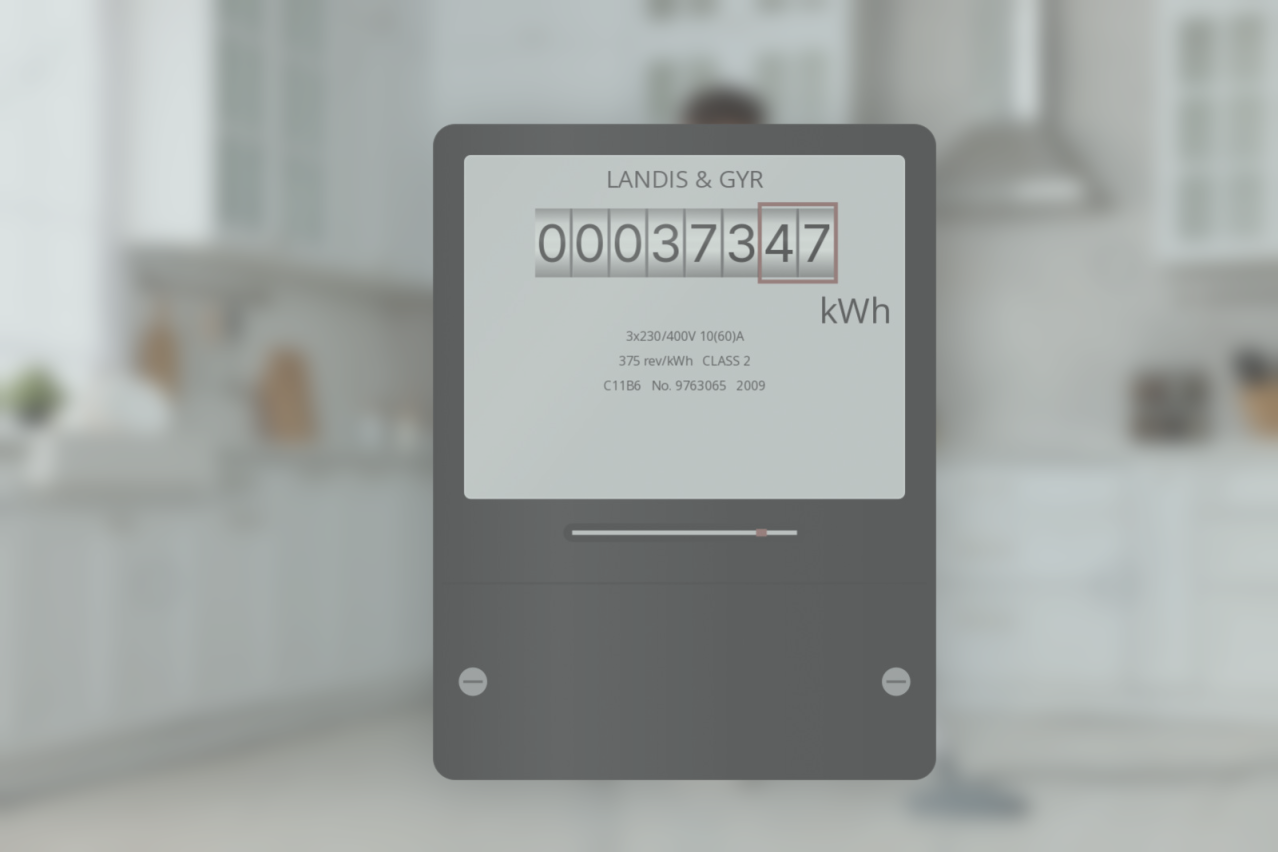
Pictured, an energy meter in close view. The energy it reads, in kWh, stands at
373.47 kWh
